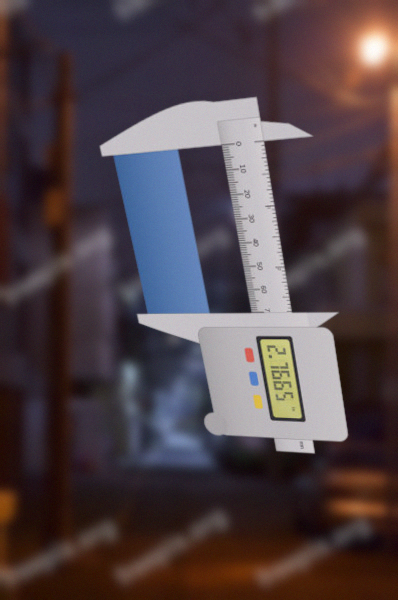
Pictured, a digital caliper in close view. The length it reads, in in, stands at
2.7665 in
